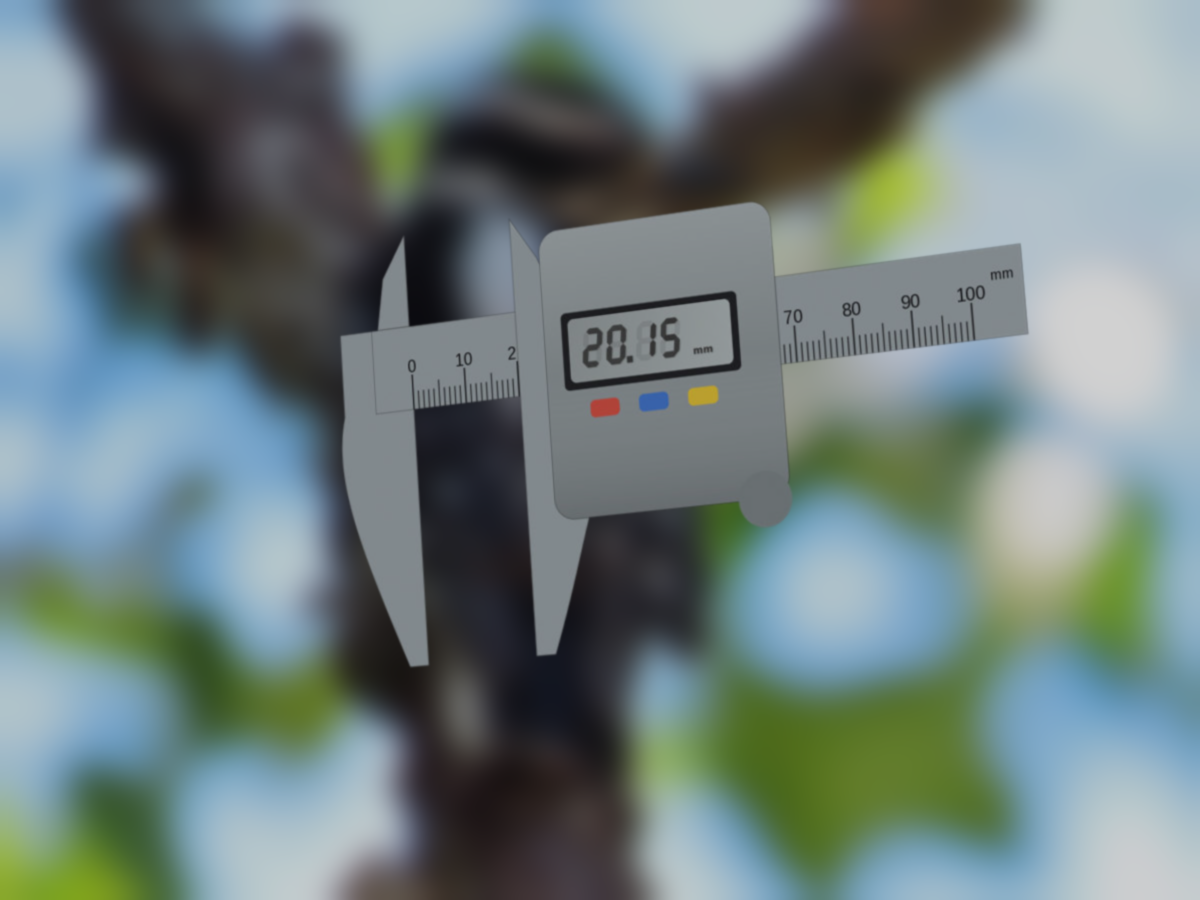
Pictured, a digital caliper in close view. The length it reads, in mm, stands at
20.15 mm
